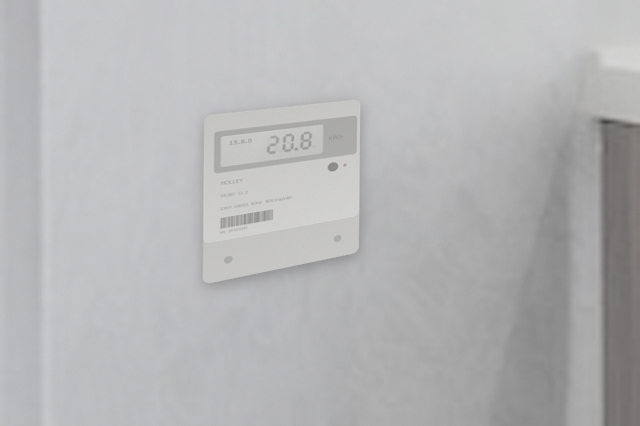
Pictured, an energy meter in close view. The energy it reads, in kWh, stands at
20.8 kWh
